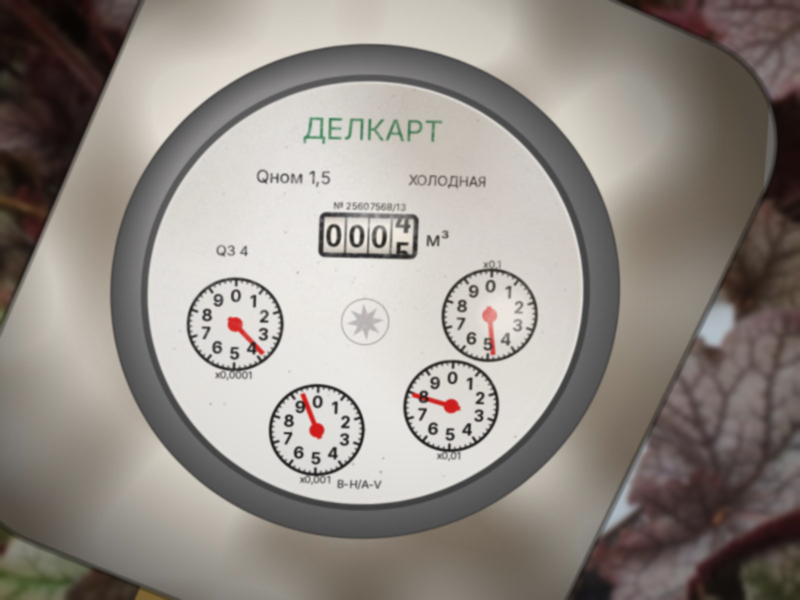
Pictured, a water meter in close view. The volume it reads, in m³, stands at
4.4793 m³
